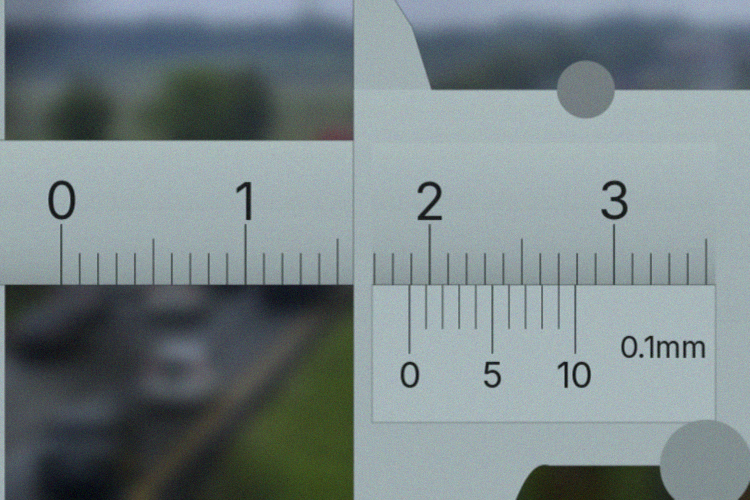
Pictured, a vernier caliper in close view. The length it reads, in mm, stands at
18.9 mm
